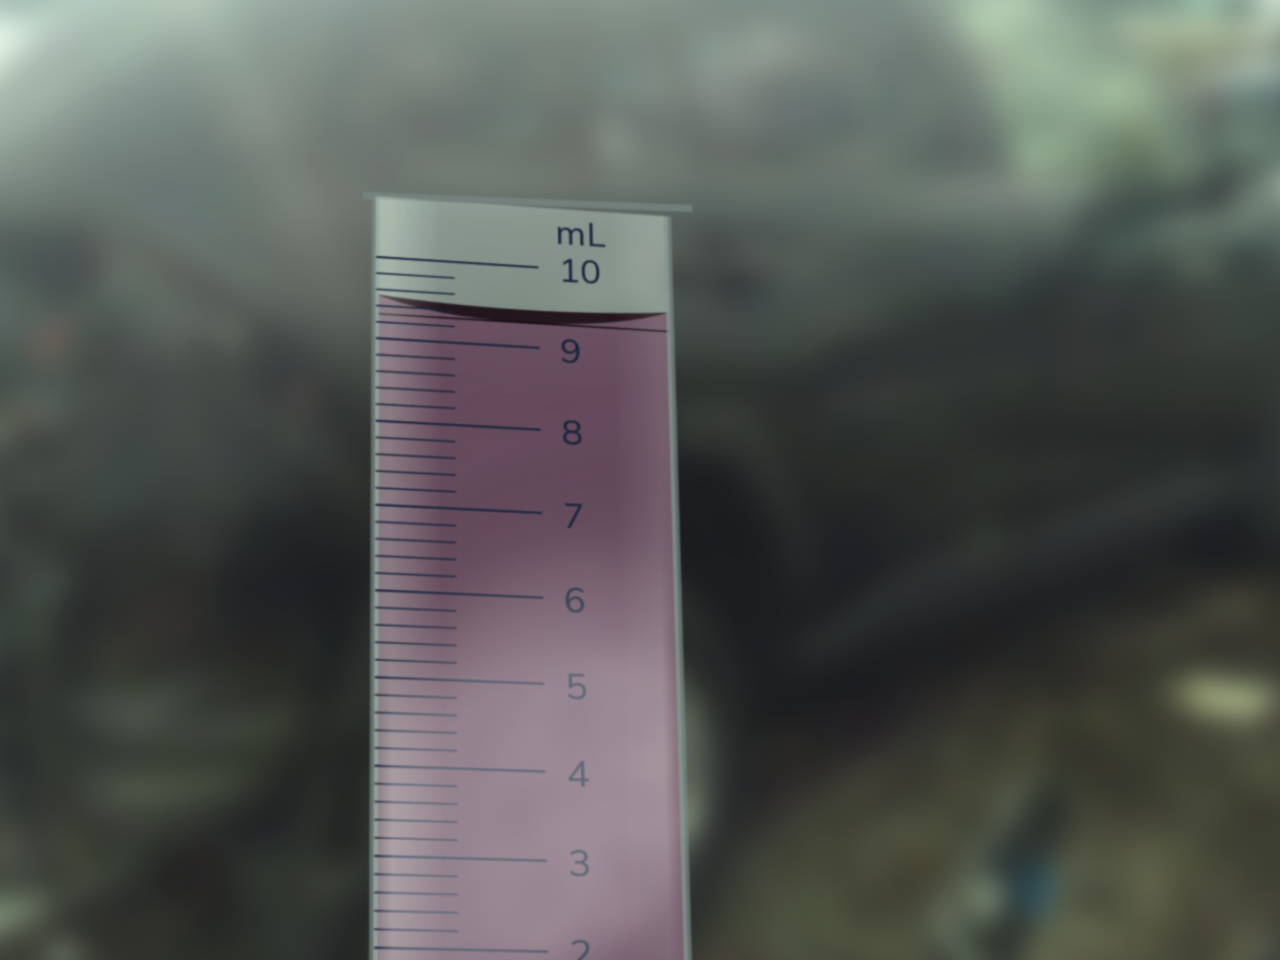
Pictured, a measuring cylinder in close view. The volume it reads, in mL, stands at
9.3 mL
